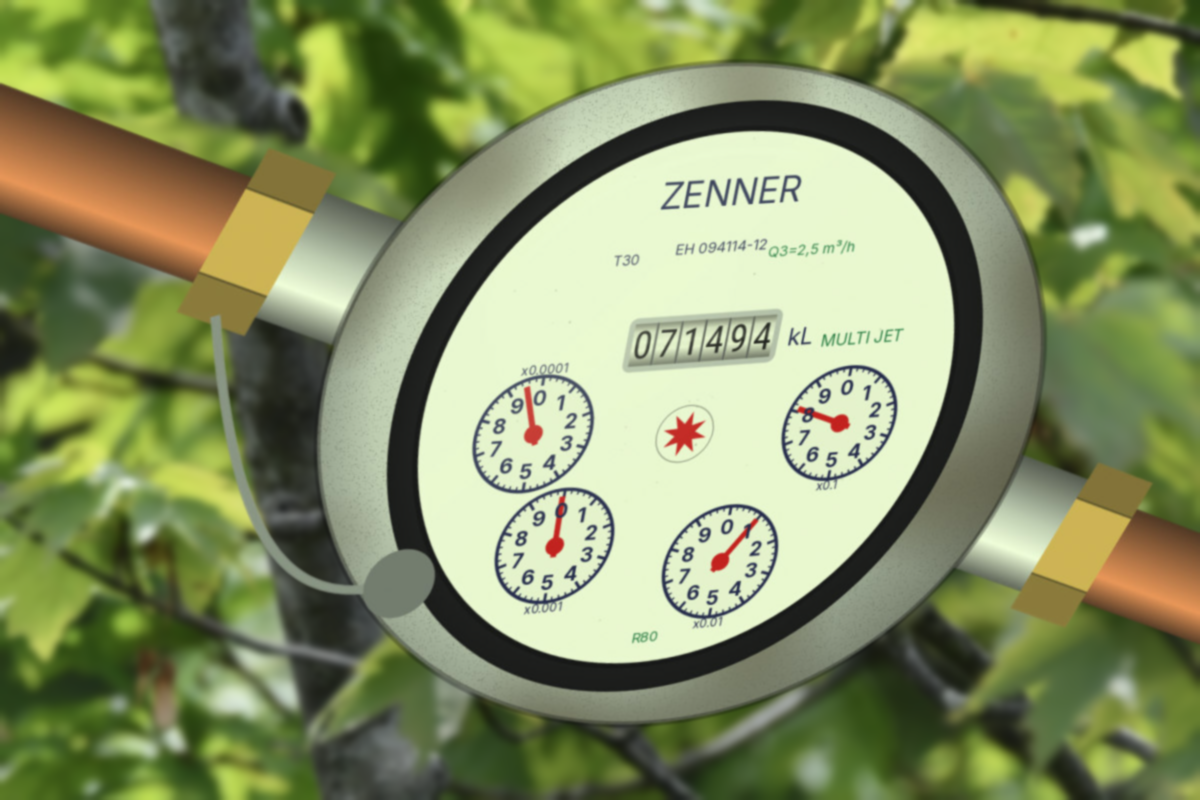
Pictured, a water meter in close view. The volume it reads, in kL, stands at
71494.8099 kL
